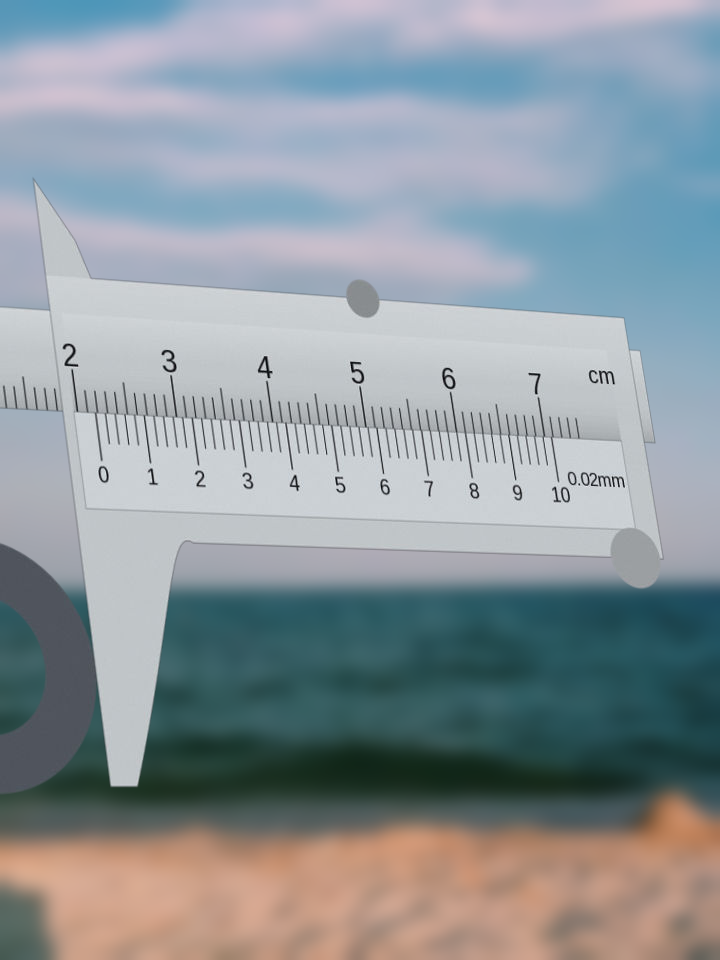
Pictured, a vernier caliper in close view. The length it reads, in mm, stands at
21.8 mm
